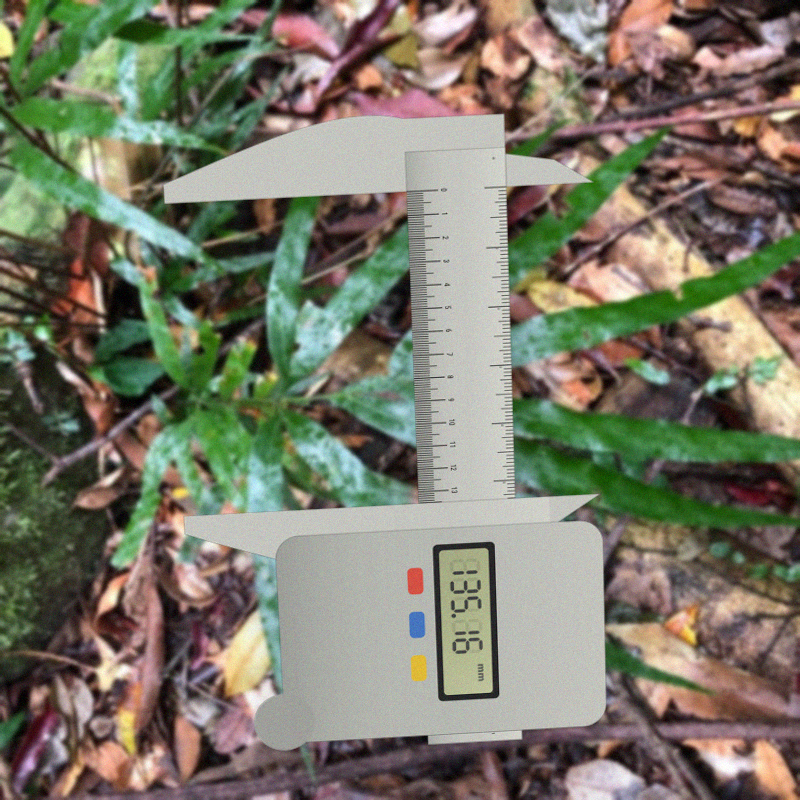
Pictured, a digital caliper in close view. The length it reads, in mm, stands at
135.16 mm
